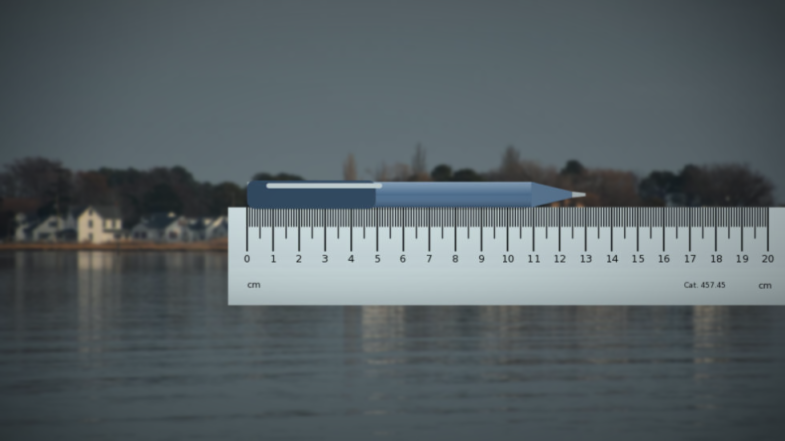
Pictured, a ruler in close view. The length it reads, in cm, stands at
13 cm
